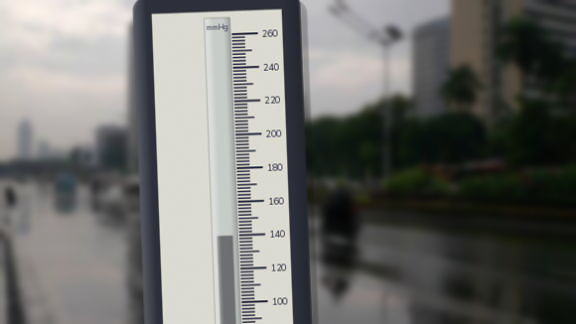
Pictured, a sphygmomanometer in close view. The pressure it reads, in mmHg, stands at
140 mmHg
